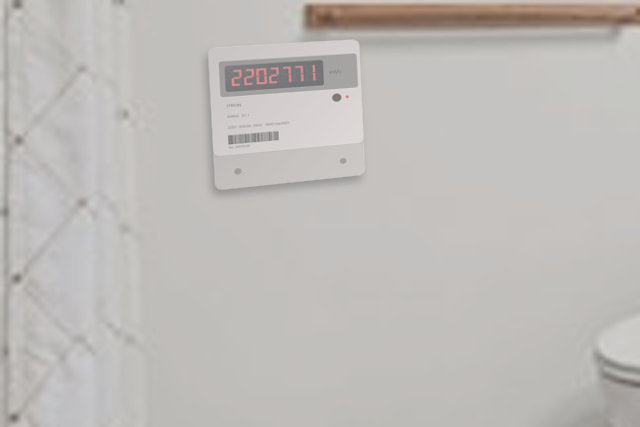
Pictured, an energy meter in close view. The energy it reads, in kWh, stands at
2202771 kWh
